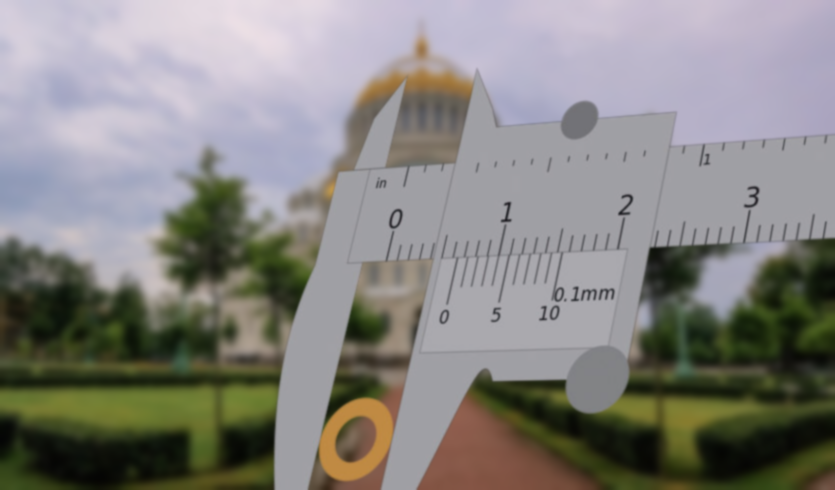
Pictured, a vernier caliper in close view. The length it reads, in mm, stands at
6.4 mm
